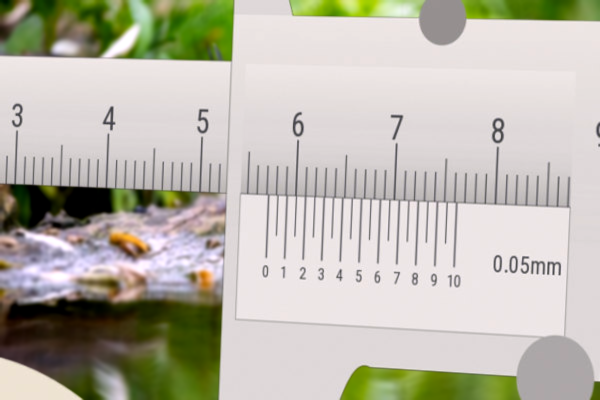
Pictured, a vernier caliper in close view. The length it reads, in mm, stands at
57.2 mm
